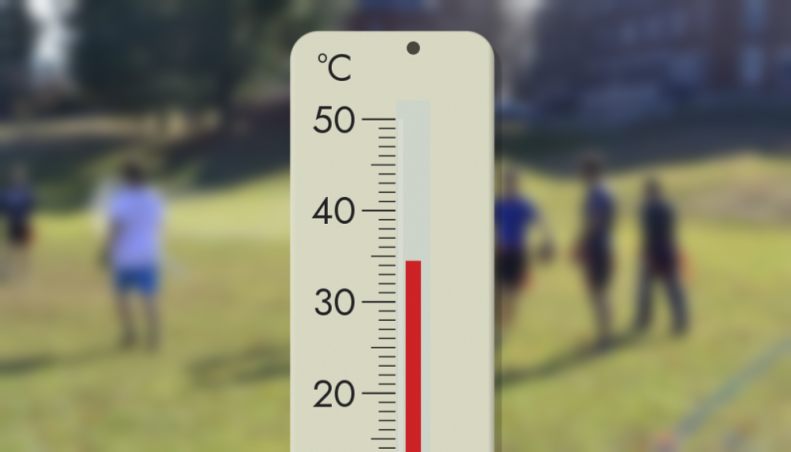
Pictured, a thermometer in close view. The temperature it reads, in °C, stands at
34.5 °C
